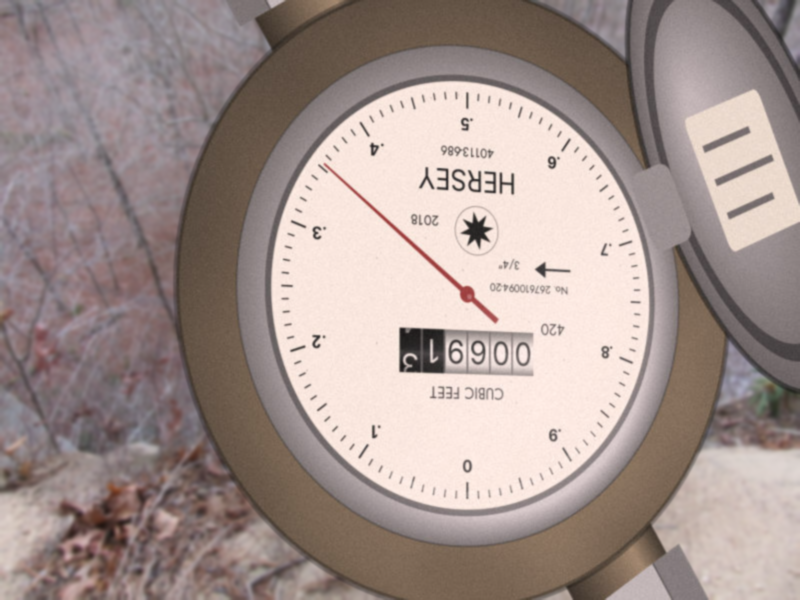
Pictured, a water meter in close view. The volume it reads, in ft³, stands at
6913.35 ft³
